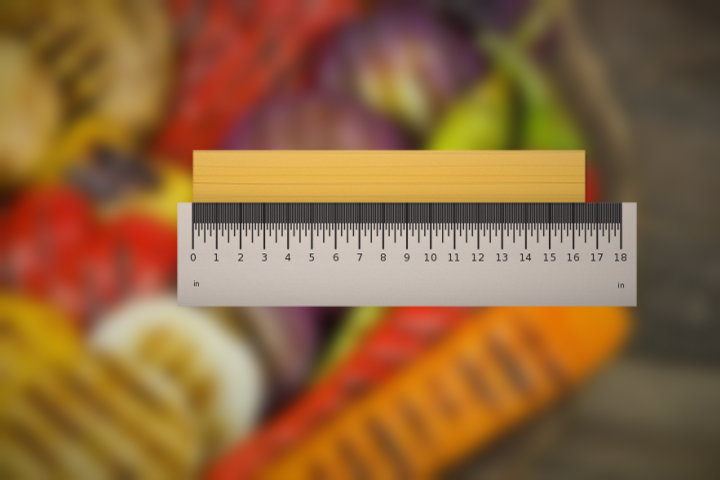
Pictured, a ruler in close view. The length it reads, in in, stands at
16.5 in
